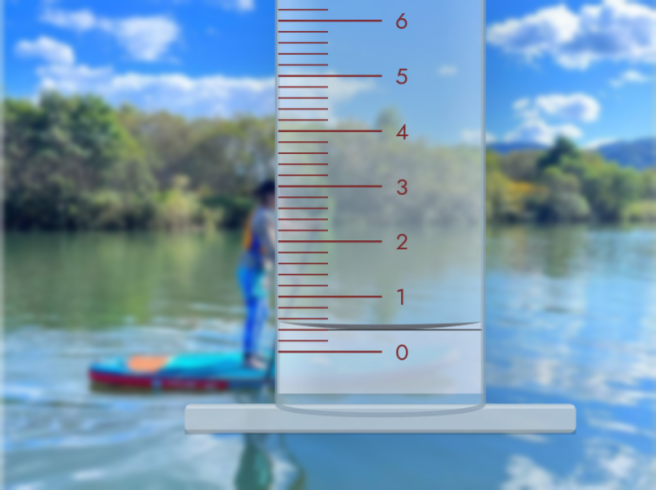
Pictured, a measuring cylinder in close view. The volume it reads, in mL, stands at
0.4 mL
